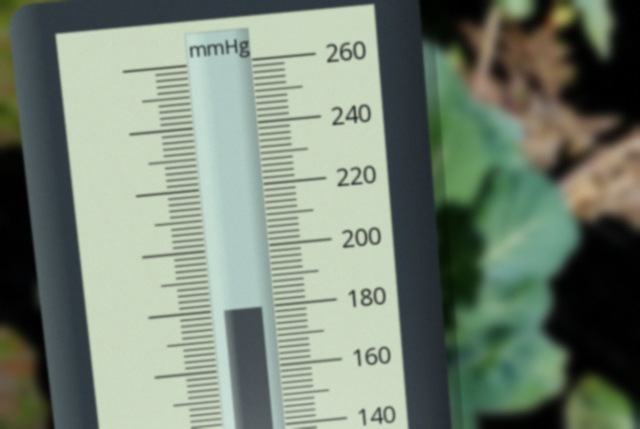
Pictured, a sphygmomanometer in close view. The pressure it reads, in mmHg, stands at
180 mmHg
